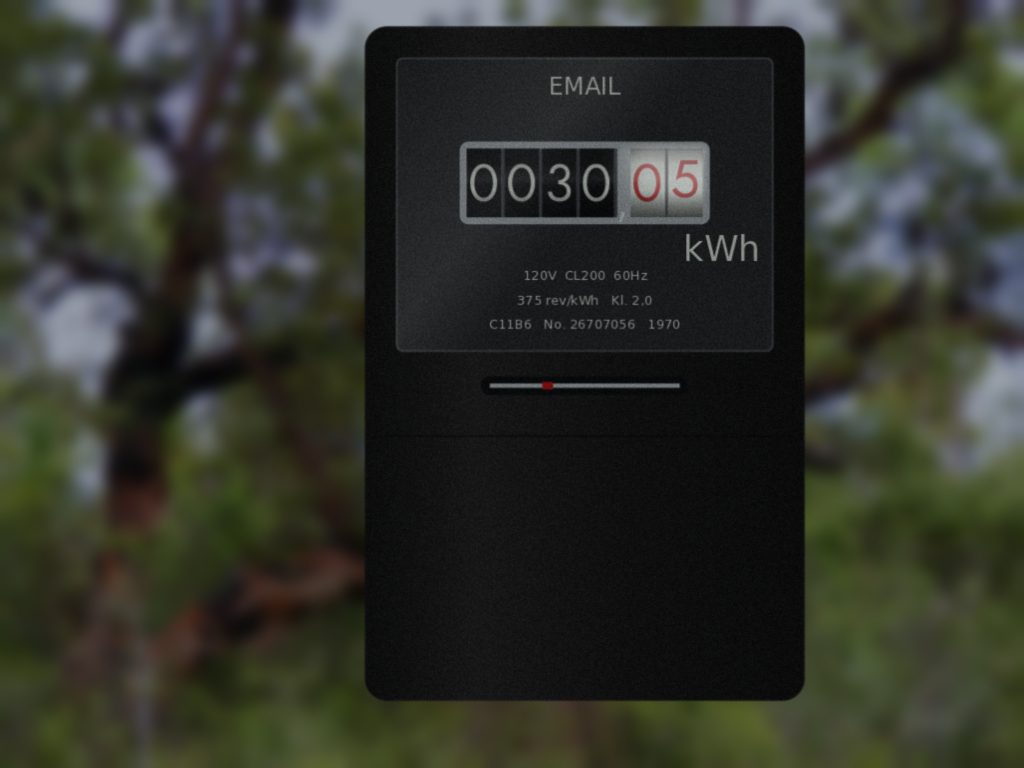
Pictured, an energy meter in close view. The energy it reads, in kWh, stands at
30.05 kWh
